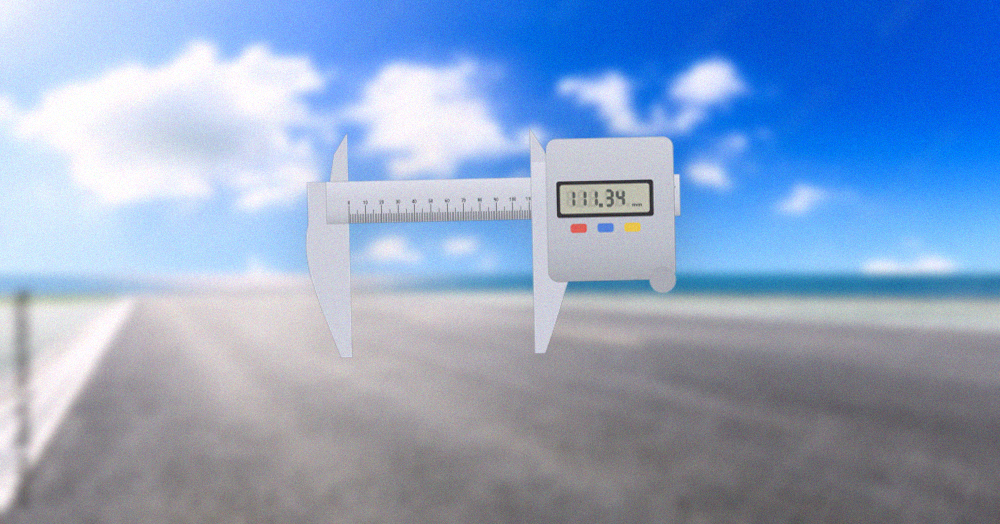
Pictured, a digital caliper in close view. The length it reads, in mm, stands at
111.34 mm
